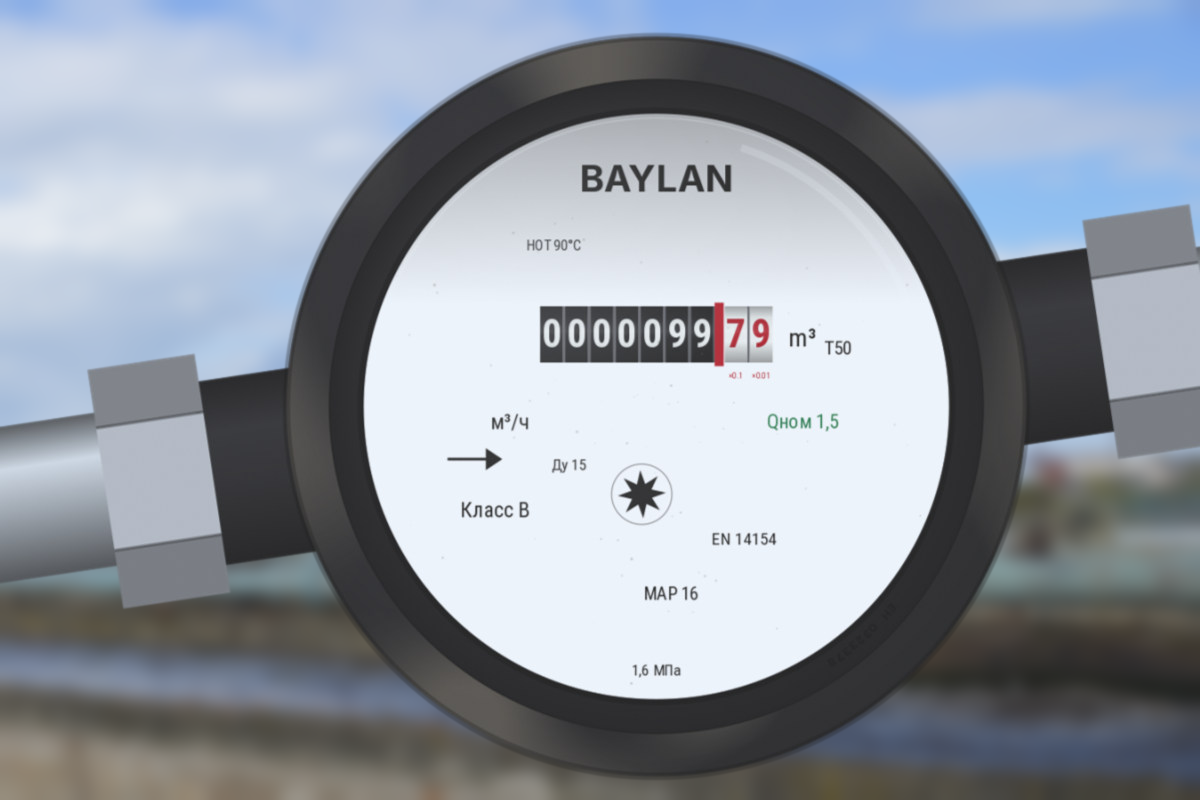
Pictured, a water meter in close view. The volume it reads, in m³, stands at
99.79 m³
